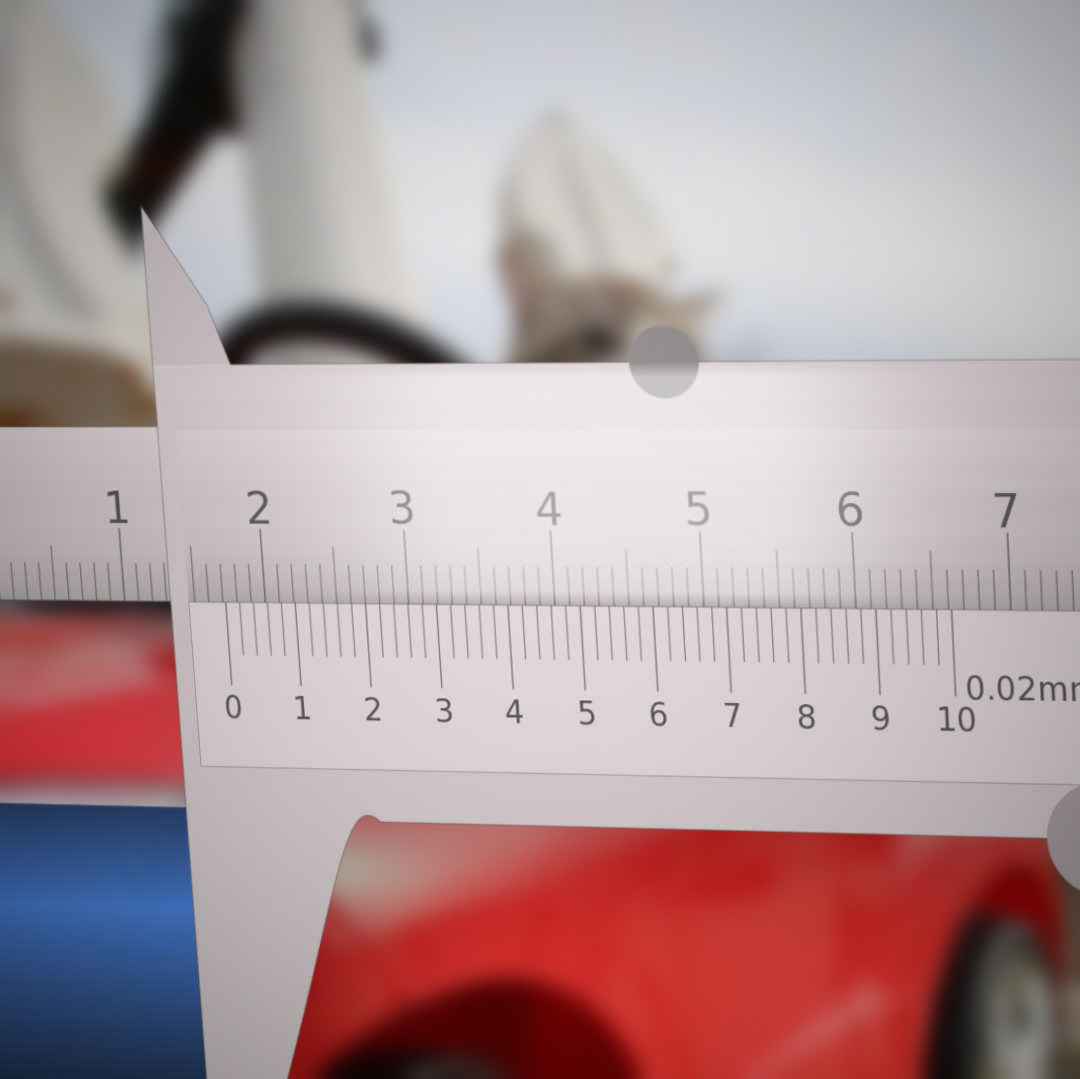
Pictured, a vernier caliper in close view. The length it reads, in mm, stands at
17.2 mm
